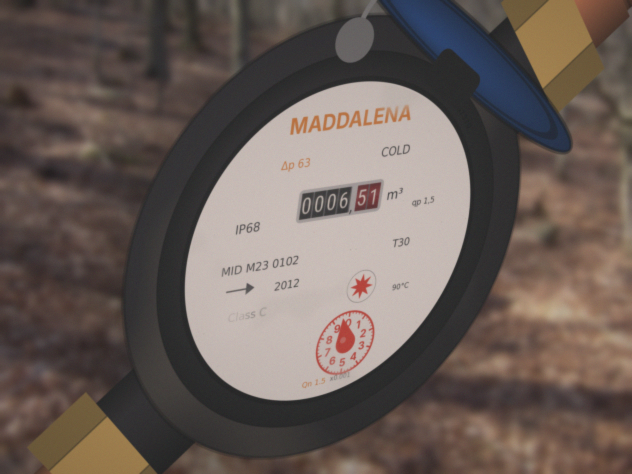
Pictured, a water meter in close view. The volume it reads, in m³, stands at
6.509 m³
